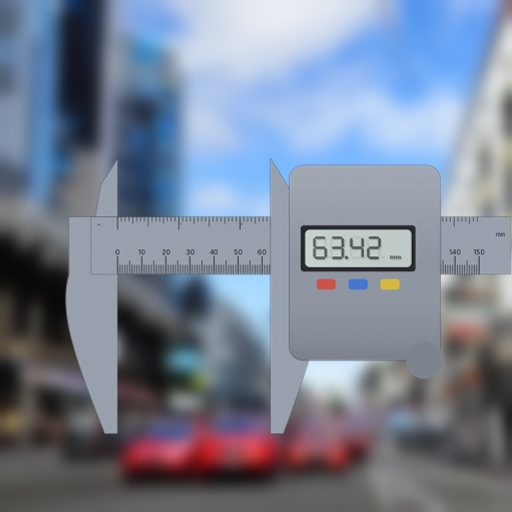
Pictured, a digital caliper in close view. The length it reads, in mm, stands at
63.42 mm
